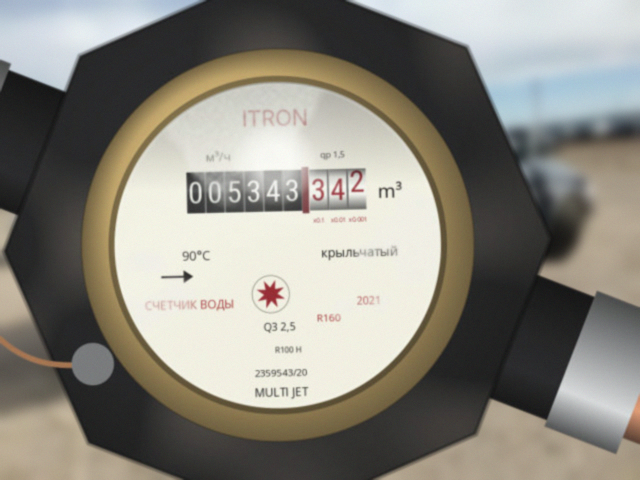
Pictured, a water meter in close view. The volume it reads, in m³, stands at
5343.342 m³
